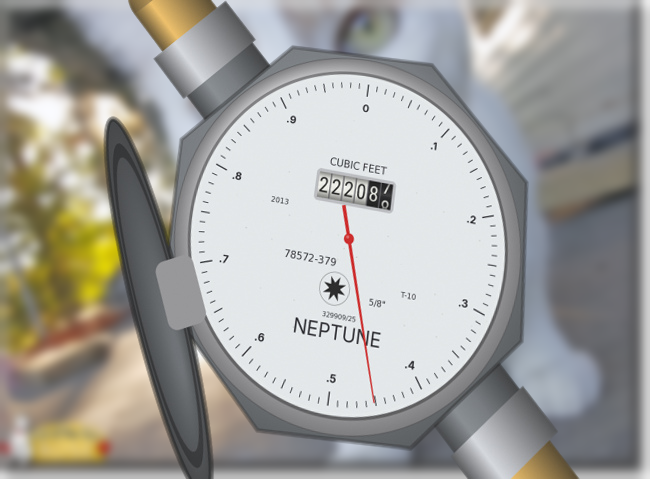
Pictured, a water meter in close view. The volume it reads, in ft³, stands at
222087.45 ft³
